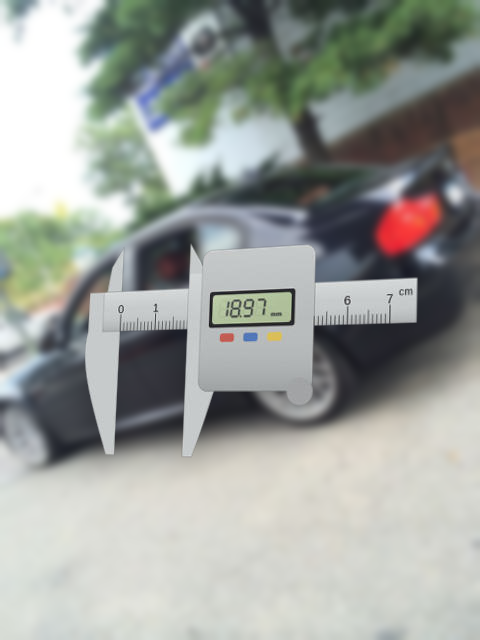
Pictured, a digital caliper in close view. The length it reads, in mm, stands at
18.97 mm
